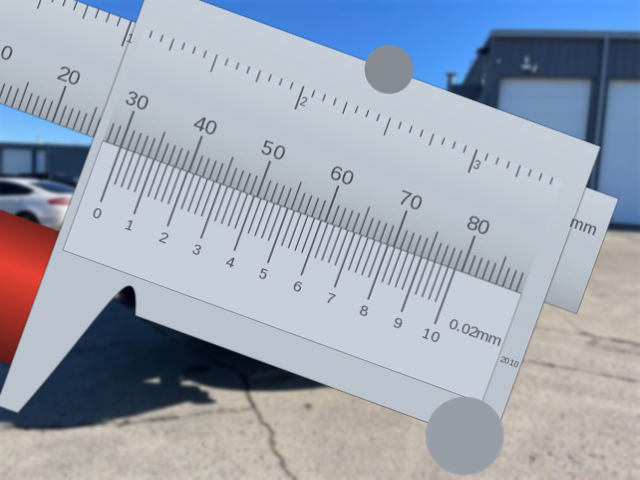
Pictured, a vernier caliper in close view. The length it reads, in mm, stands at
30.0 mm
